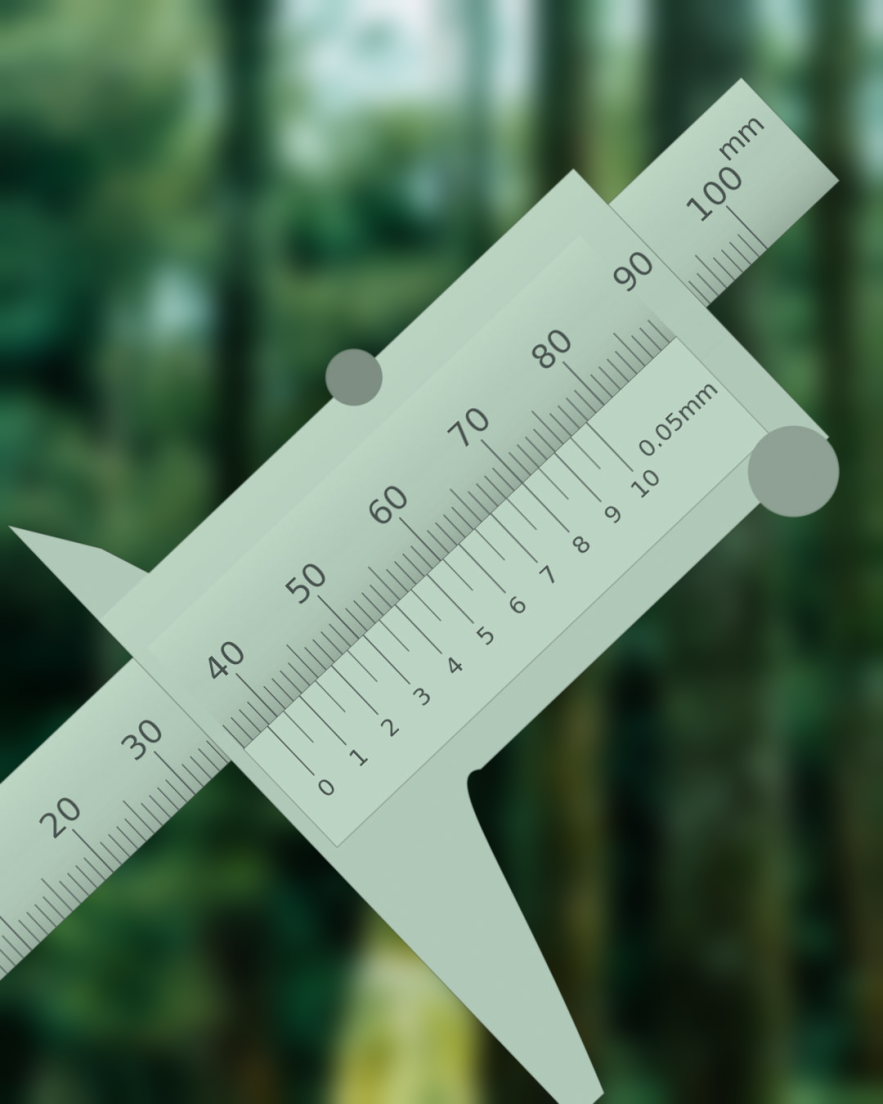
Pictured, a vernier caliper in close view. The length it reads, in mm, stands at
38.8 mm
